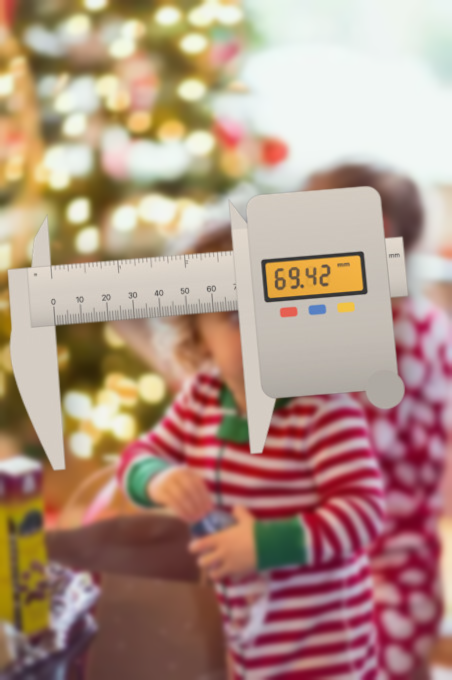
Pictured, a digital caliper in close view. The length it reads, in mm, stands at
69.42 mm
